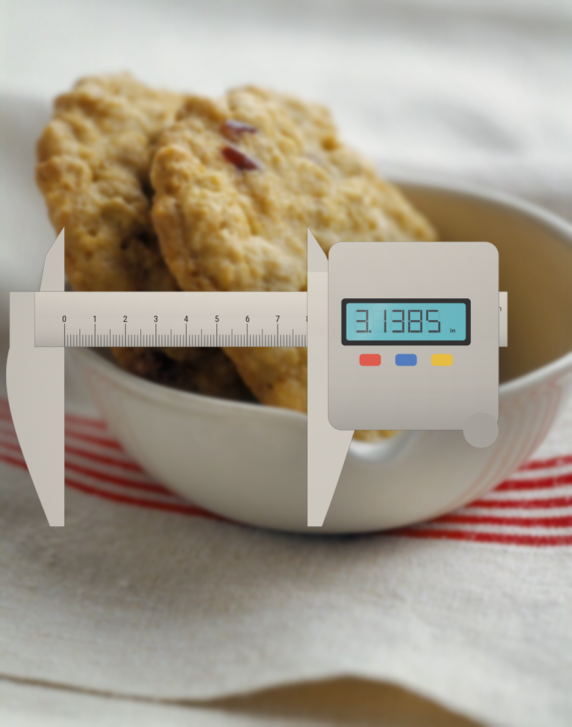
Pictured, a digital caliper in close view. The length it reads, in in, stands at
3.1385 in
